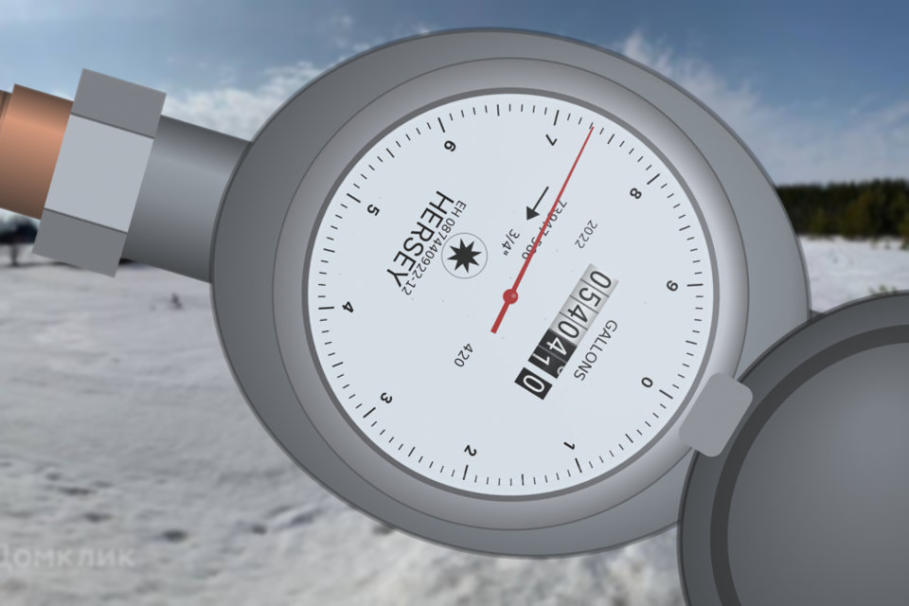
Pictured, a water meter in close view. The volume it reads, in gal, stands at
540407.3 gal
